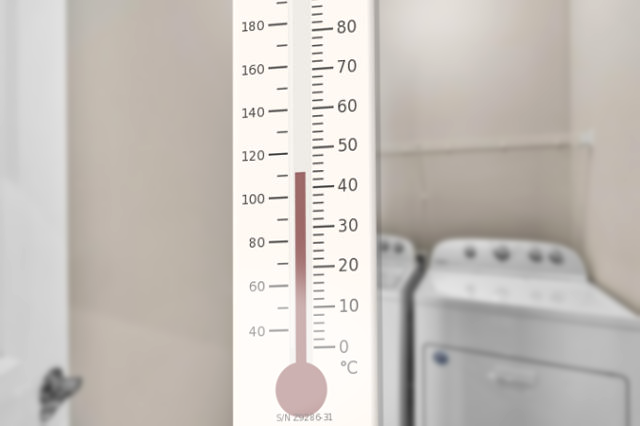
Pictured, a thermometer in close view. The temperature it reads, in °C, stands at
44 °C
